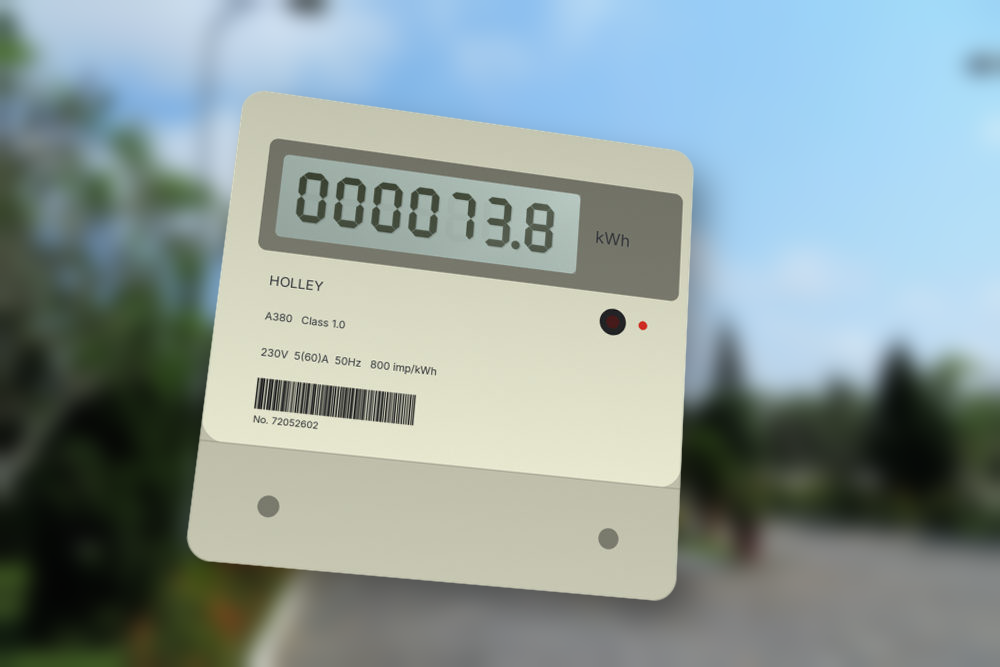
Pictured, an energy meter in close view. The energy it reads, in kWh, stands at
73.8 kWh
